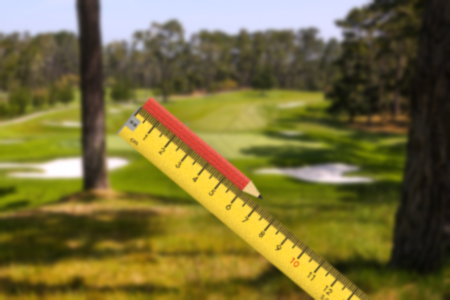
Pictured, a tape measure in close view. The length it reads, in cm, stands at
7 cm
